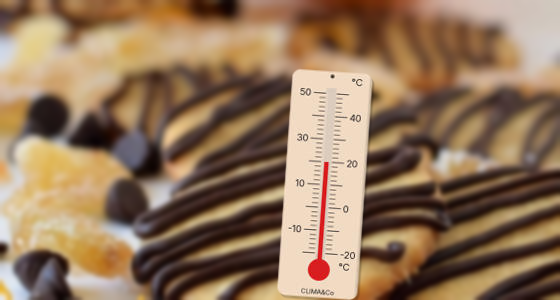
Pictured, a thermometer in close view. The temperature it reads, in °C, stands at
20 °C
